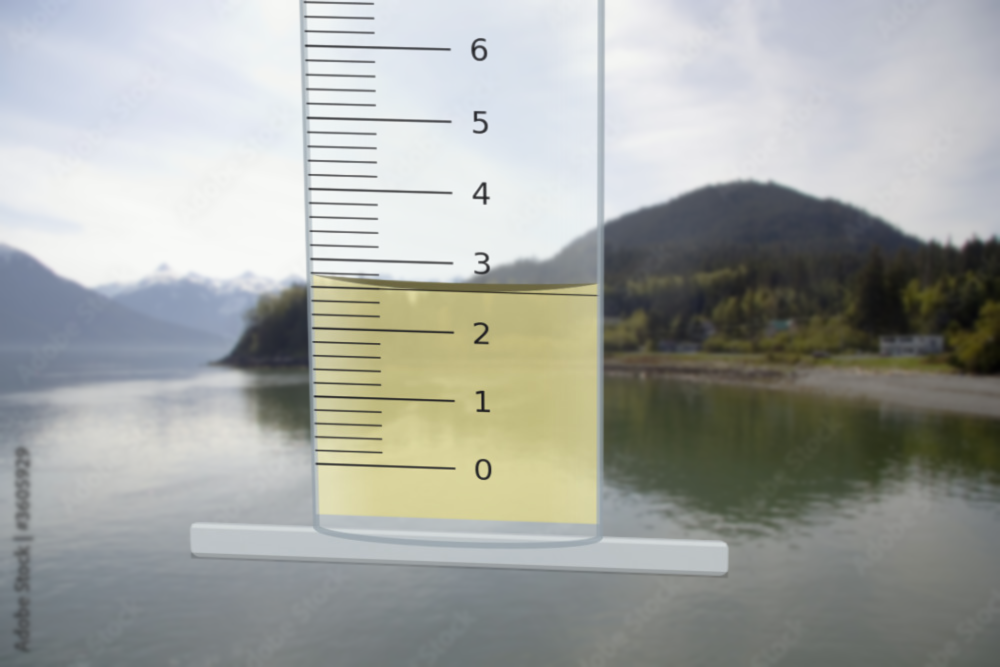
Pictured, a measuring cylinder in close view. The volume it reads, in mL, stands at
2.6 mL
